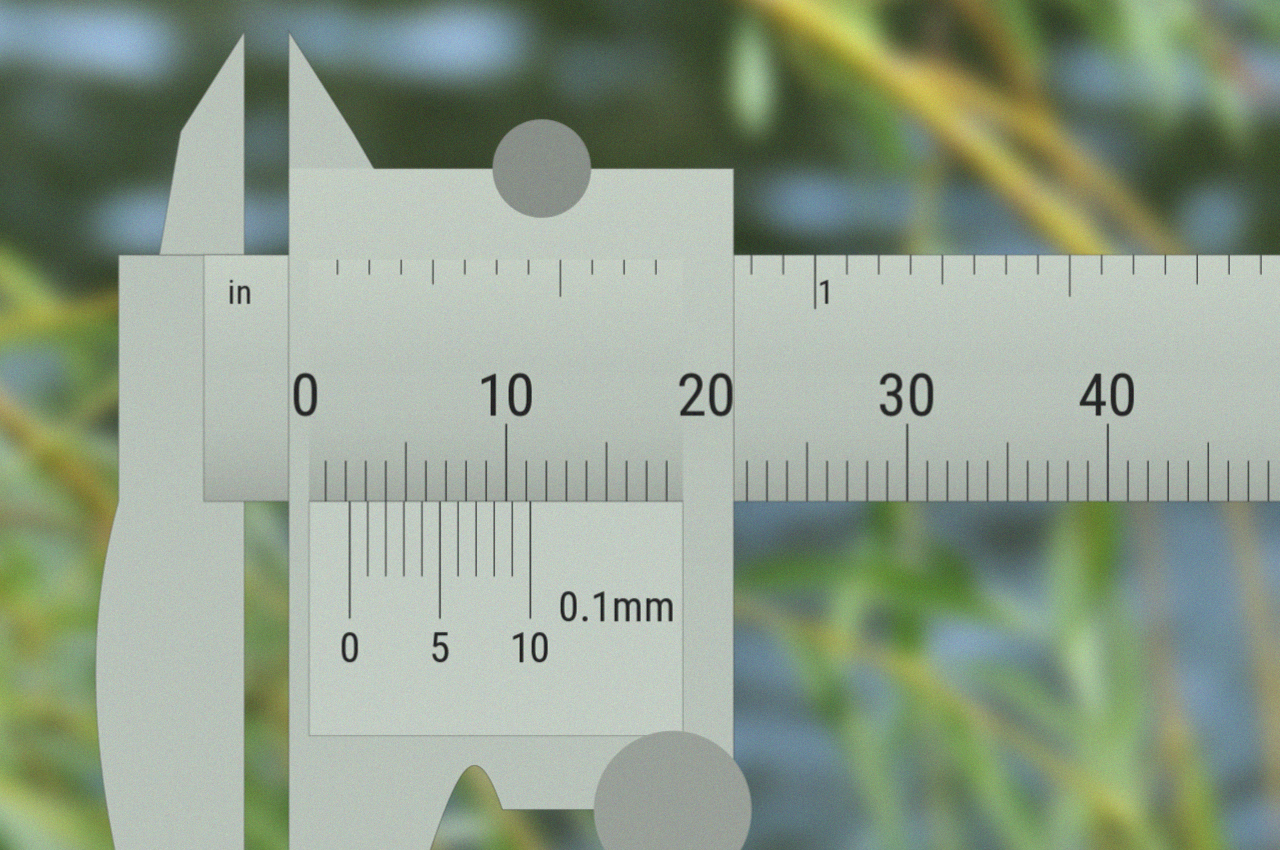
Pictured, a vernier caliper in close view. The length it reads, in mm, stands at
2.2 mm
